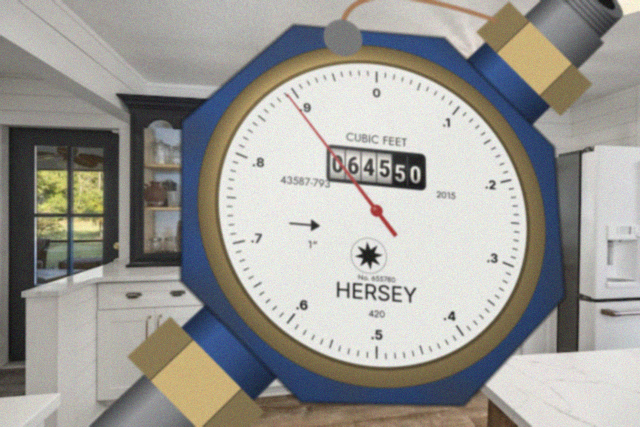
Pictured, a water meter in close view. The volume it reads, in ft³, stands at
64549.89 ft³
